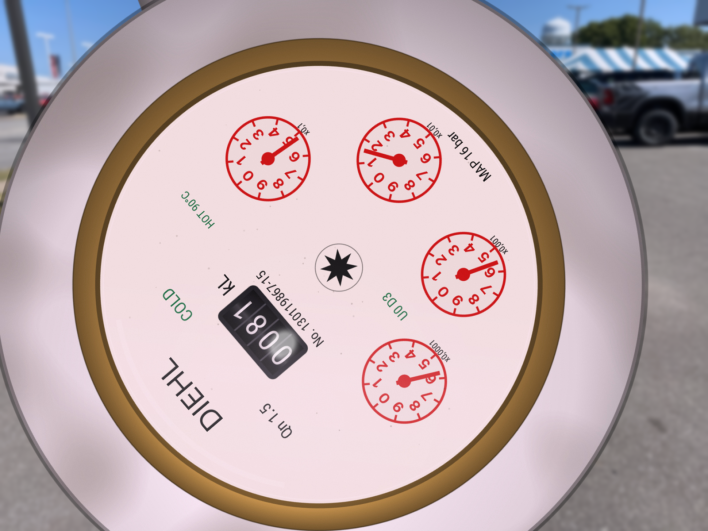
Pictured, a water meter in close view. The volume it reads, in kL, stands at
81.5155 kL
